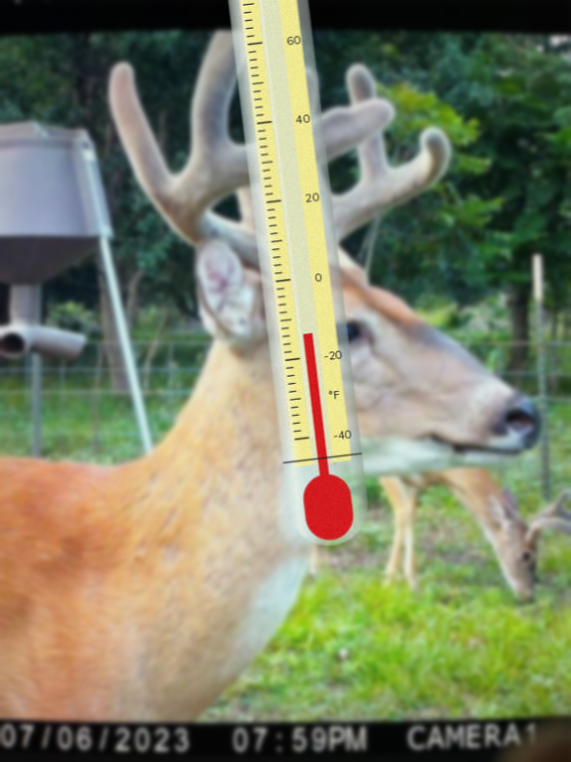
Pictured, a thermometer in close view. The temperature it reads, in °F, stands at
-14 °F
